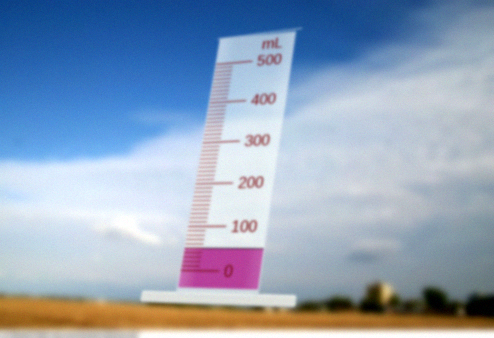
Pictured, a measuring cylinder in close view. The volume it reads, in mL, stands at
50 mL
